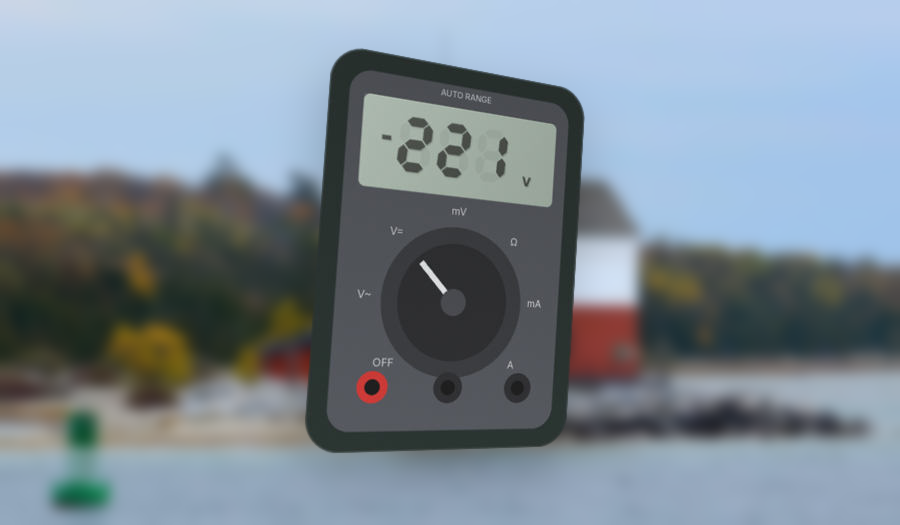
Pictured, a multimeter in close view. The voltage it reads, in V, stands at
-221 V
